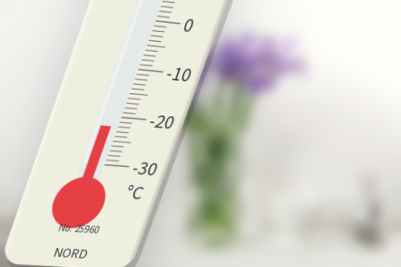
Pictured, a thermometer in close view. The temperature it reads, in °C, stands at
-22 °C
